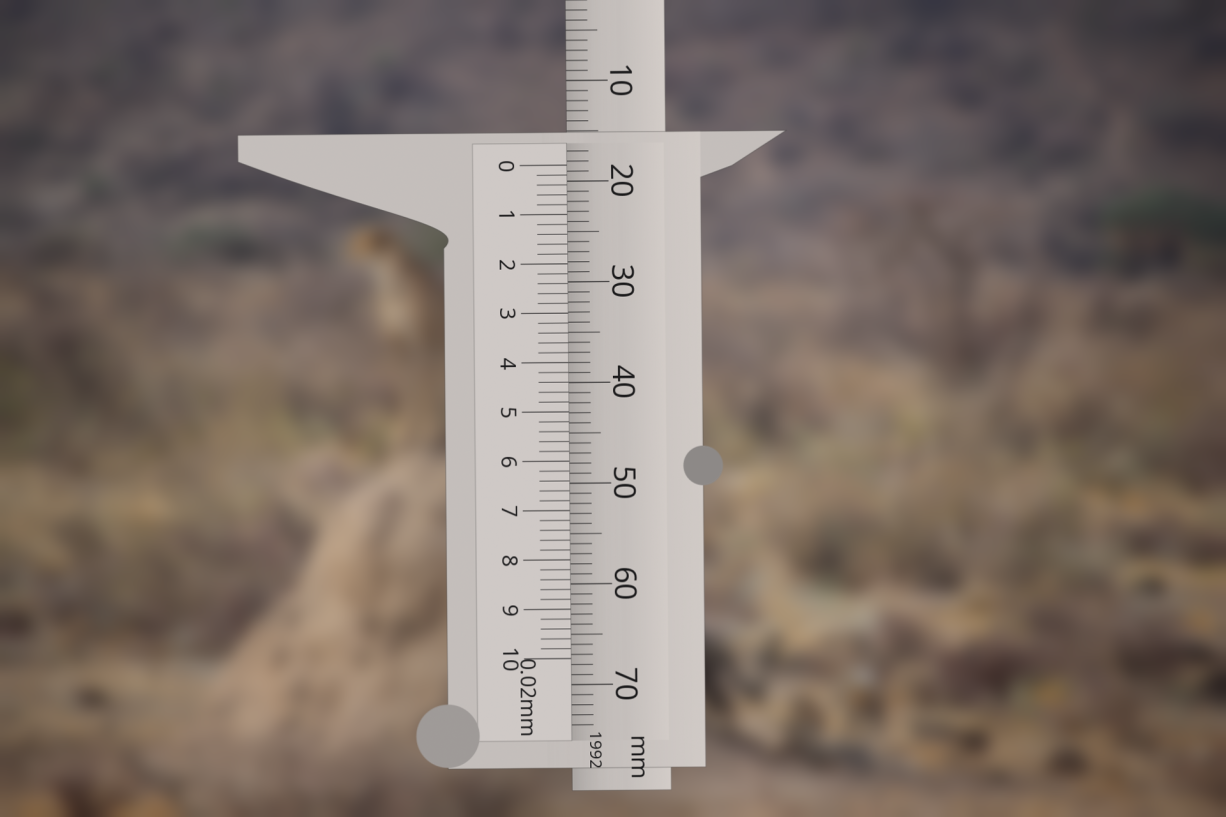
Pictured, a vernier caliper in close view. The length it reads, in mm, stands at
18.4 mm
